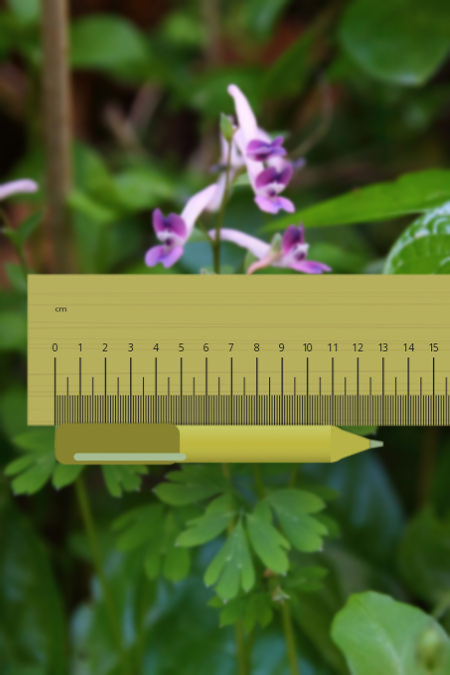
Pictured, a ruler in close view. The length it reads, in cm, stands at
13 cm
